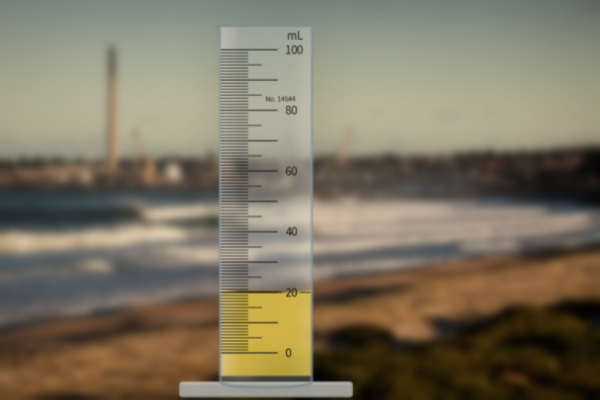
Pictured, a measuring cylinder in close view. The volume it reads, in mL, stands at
20 mL
